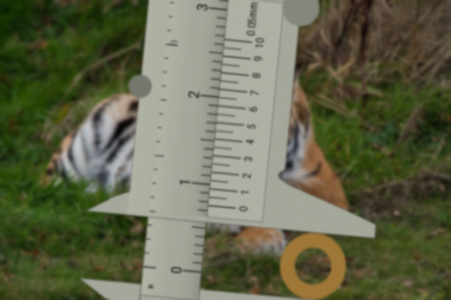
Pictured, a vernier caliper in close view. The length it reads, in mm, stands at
7.6 mm
